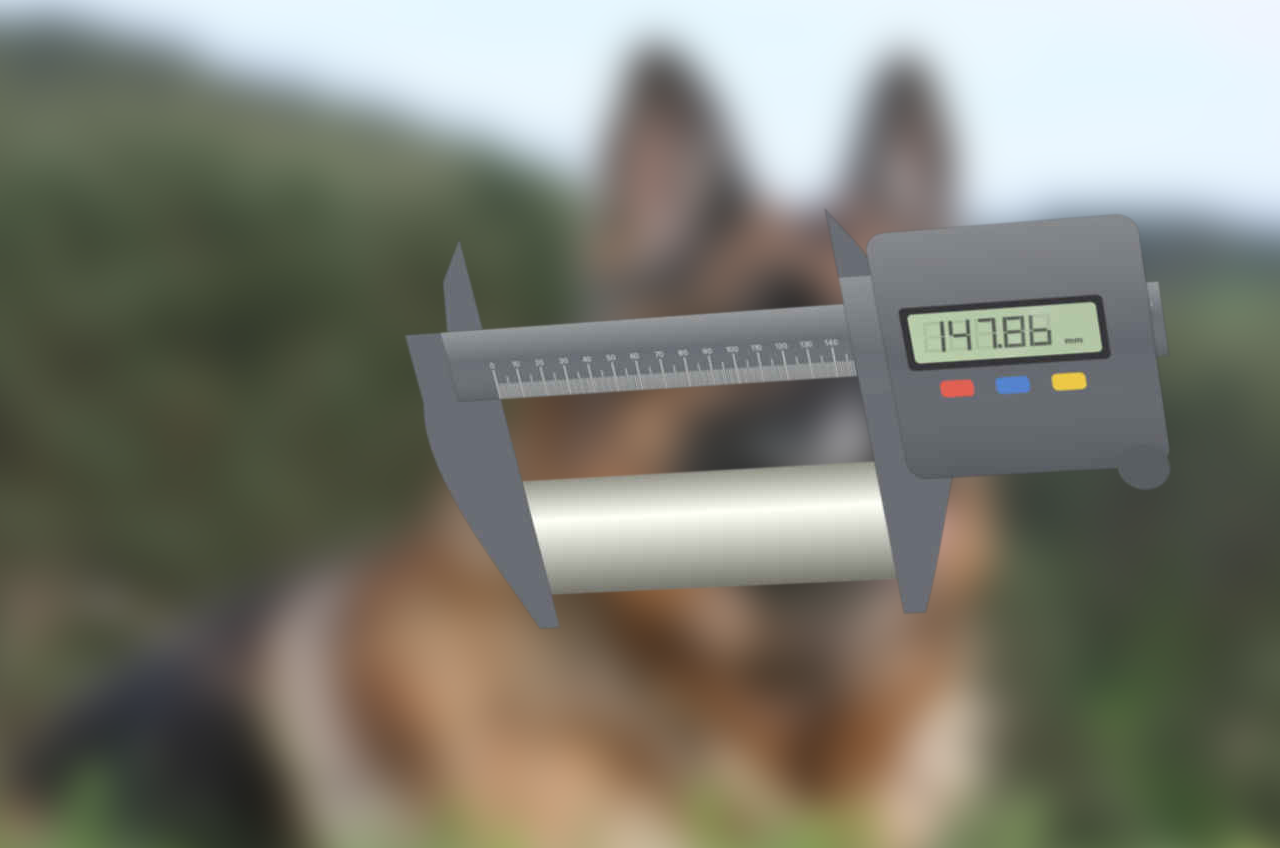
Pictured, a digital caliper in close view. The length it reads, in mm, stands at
147.86 mm
